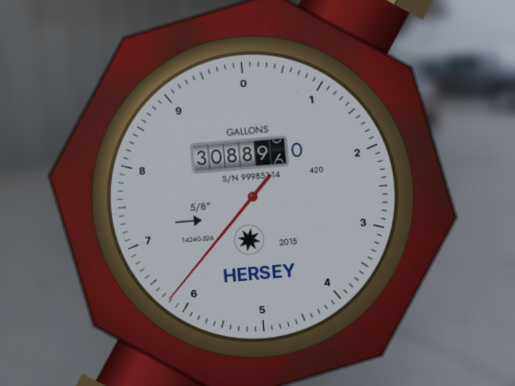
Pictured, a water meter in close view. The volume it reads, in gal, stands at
3088956.2 gal
